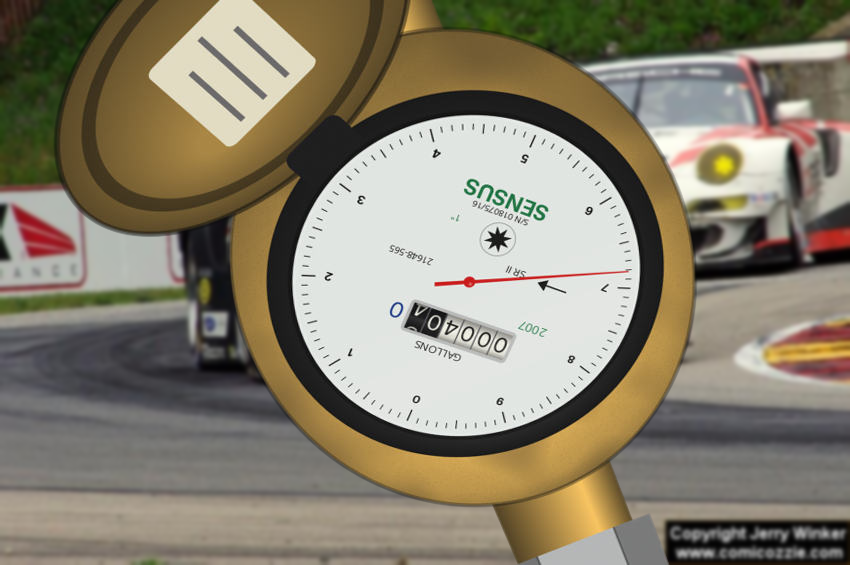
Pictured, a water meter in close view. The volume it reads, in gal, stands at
4036.8 gal
